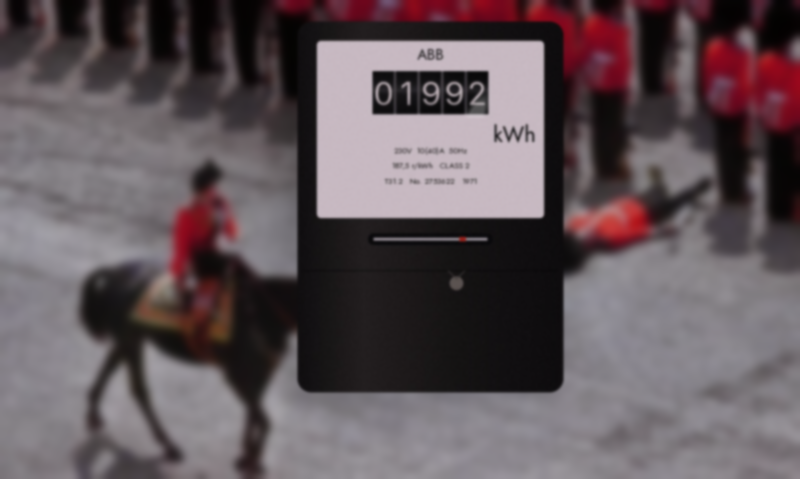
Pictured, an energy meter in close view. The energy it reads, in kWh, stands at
1992 kWh
